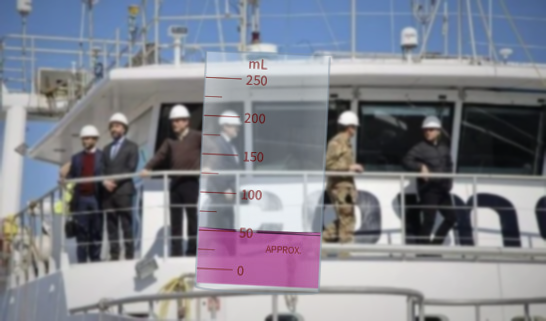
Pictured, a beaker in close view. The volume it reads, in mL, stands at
50 mL
